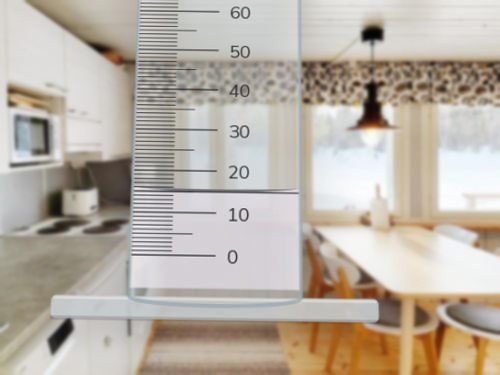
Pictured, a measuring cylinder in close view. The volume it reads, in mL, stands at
15 mL
